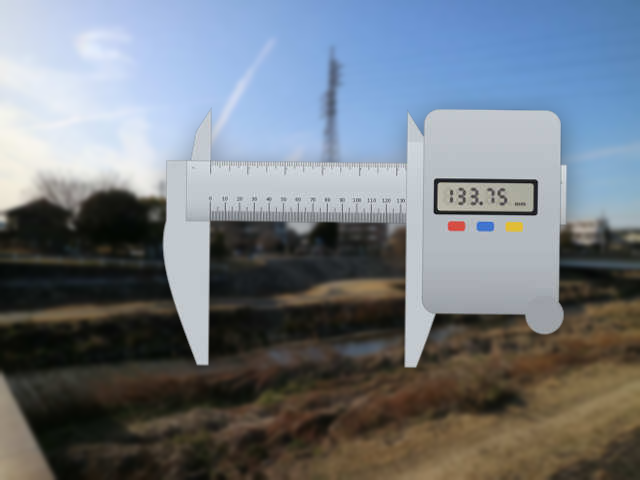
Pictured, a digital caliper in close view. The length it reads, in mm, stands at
133.75 mm
